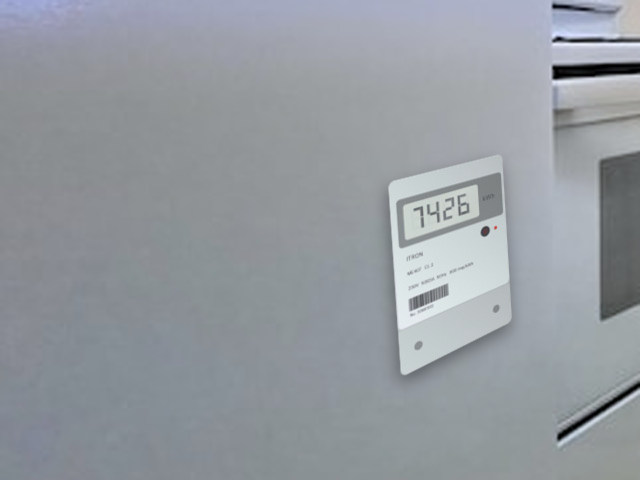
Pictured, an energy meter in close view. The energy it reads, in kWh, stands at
7426 kWh
